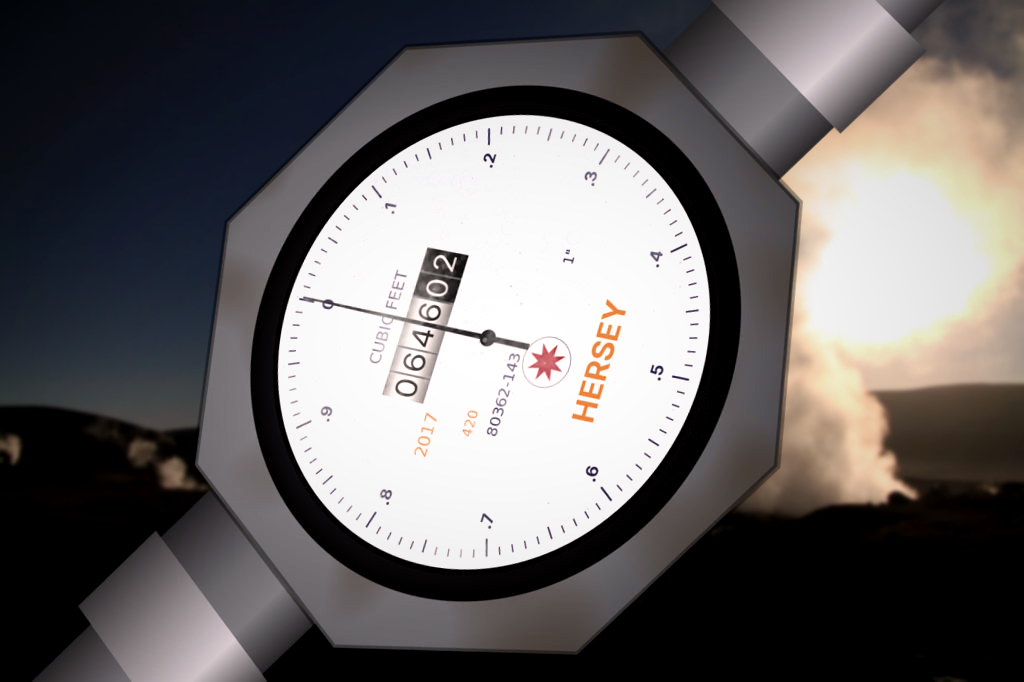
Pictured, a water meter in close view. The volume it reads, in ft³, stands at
64602.00 ft³
